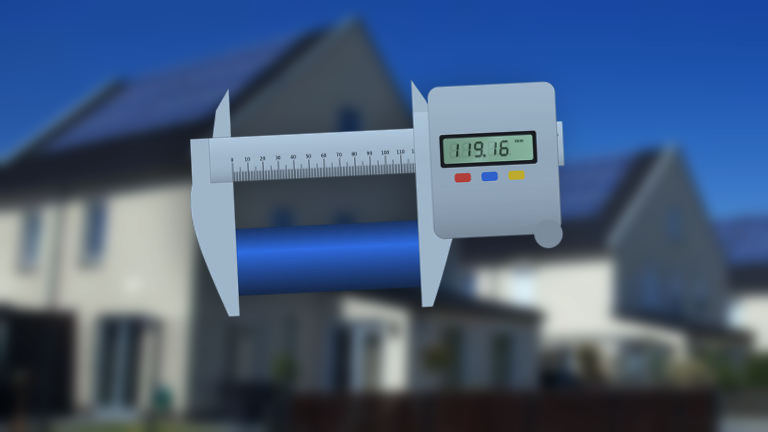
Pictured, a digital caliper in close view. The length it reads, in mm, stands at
119.16 mm
